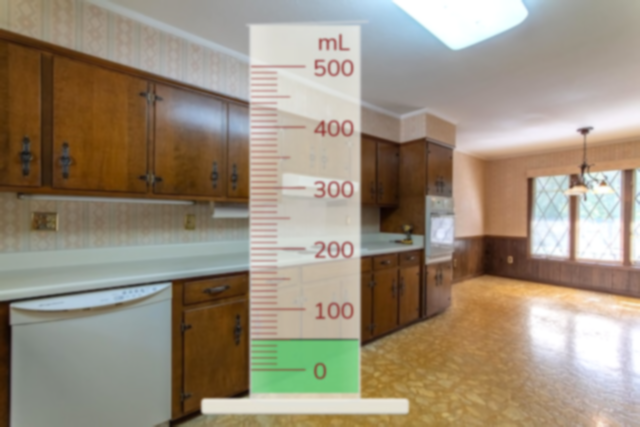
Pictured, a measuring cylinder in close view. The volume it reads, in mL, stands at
50 mL
